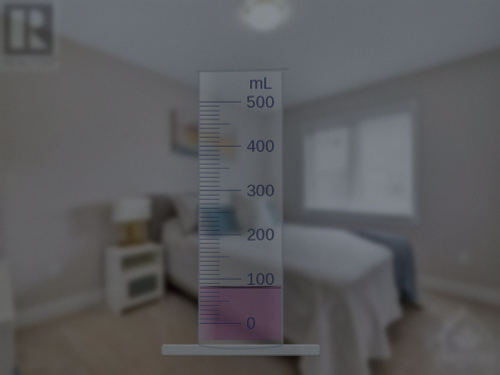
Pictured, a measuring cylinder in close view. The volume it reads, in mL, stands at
80 mL
